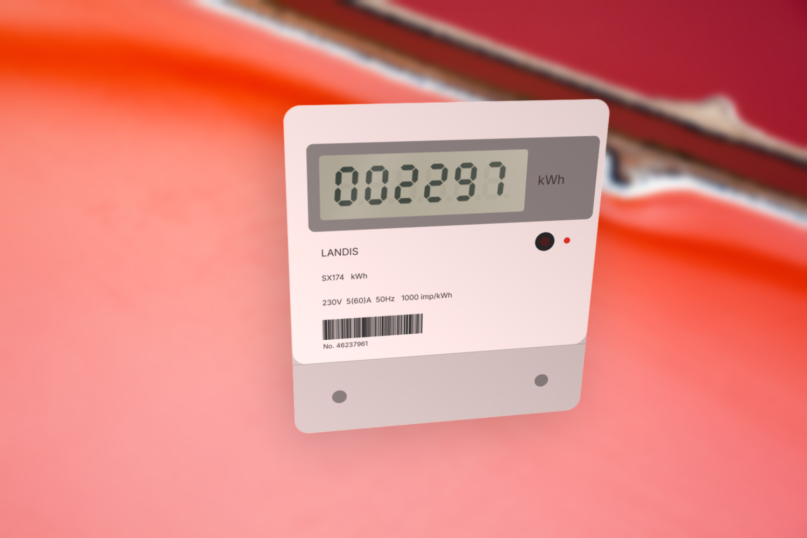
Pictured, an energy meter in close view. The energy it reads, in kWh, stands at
2297 kWh
